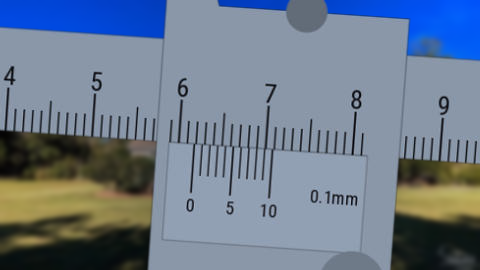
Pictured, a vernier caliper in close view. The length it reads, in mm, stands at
61.8 mm
